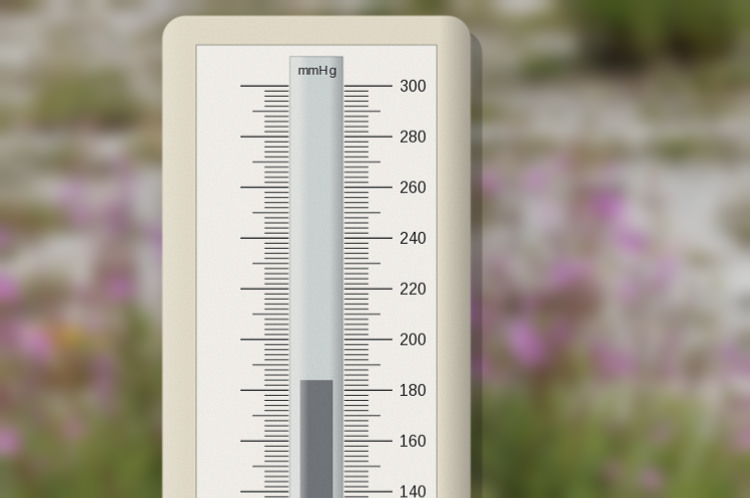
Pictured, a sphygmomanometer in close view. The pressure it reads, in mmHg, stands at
184 mmHg
